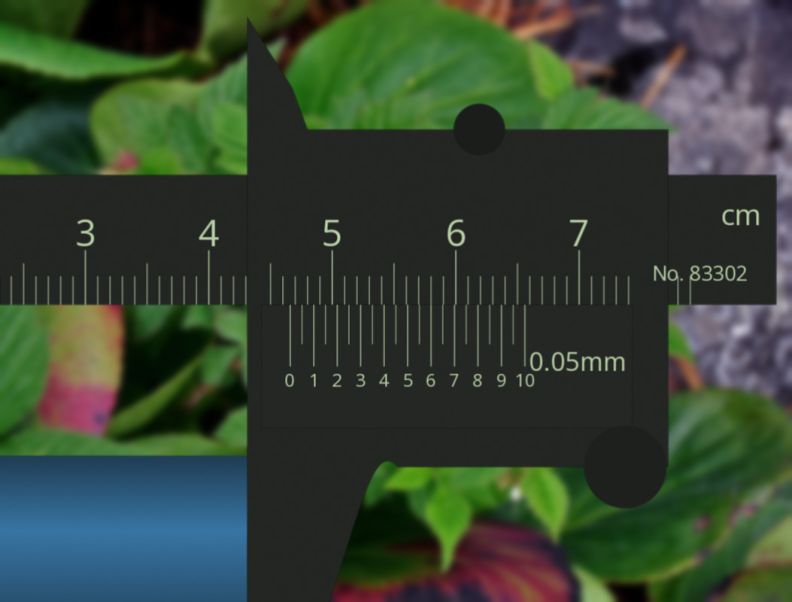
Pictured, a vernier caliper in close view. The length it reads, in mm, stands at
46.6 mm
